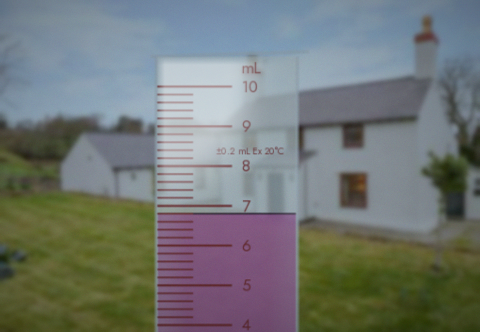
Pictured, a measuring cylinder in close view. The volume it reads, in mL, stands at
6.8 mL
